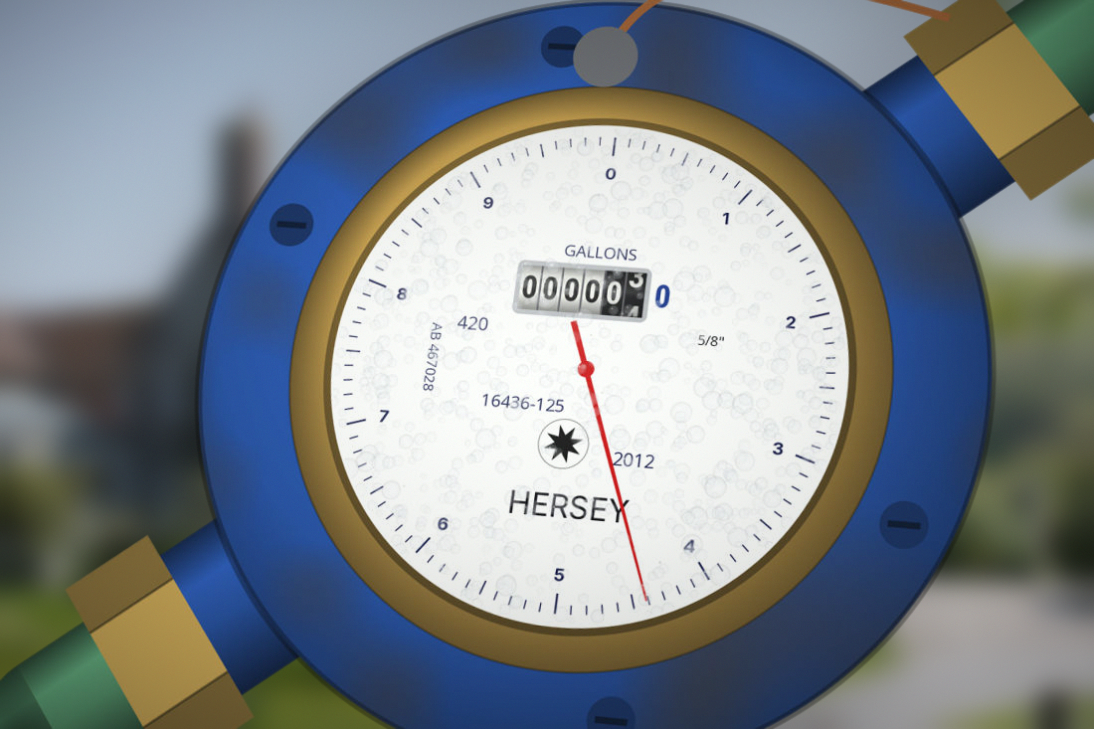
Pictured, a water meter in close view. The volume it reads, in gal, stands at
34.4 gal
